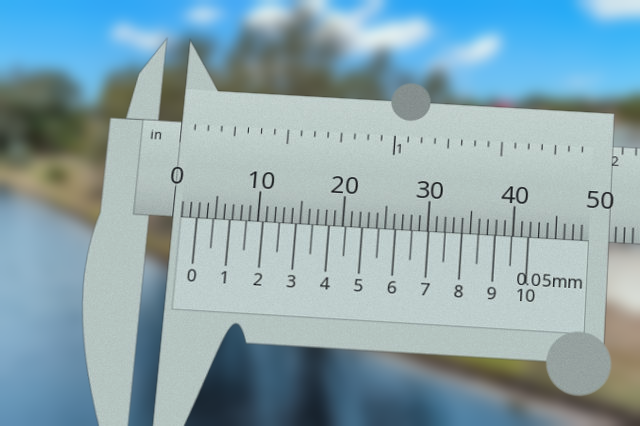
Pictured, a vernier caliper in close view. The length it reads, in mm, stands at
2.8 mm
